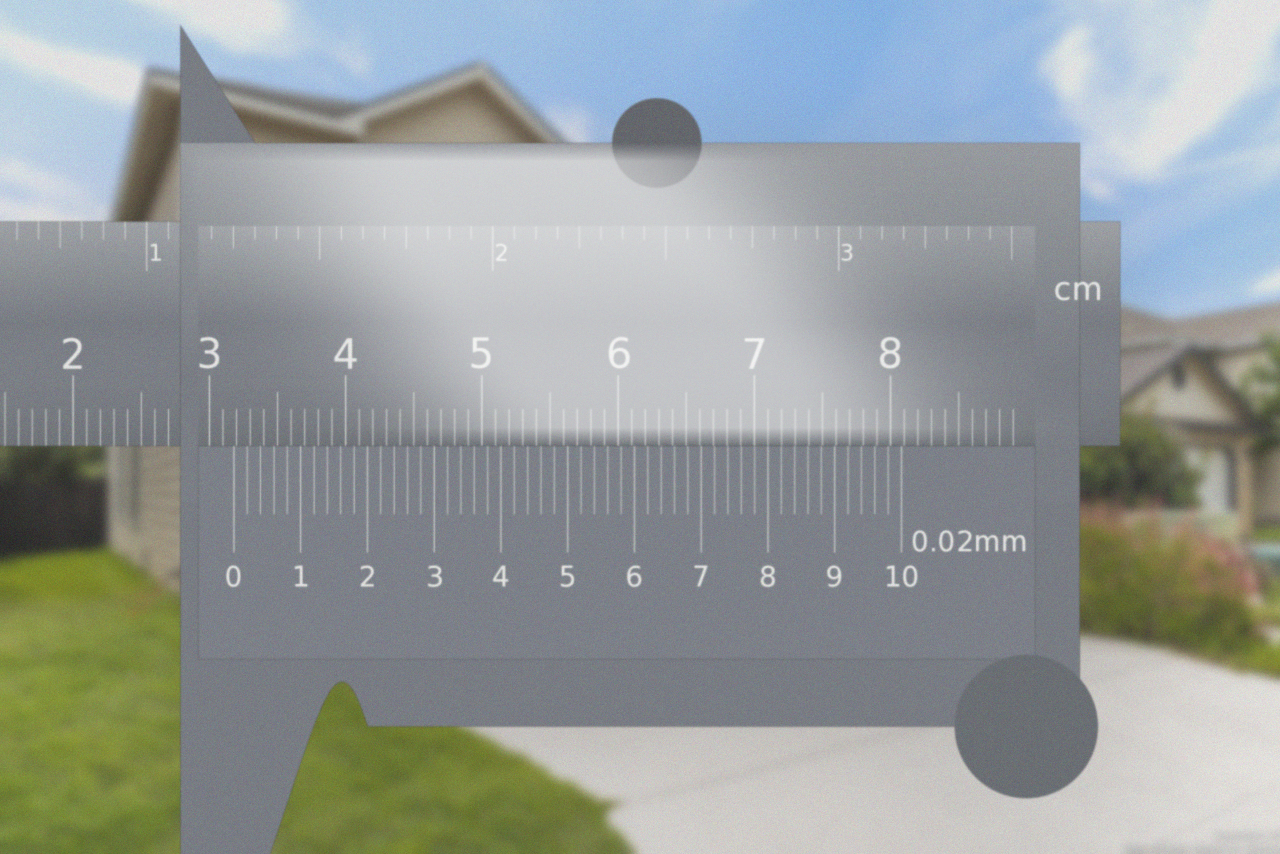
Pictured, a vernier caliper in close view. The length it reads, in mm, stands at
31.8 mm
